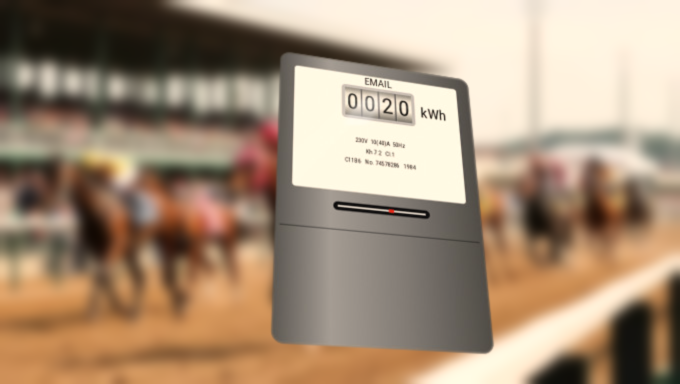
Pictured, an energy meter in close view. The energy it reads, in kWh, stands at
20 kWh
